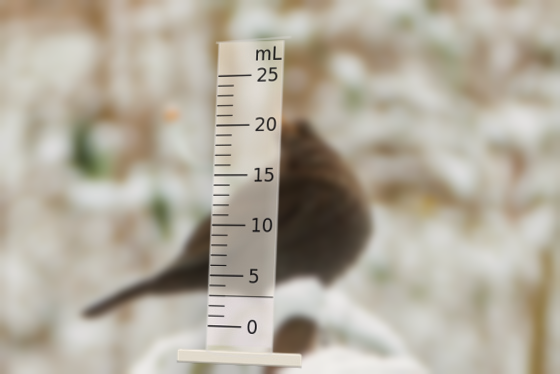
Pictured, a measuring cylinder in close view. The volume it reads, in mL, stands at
3 mL
